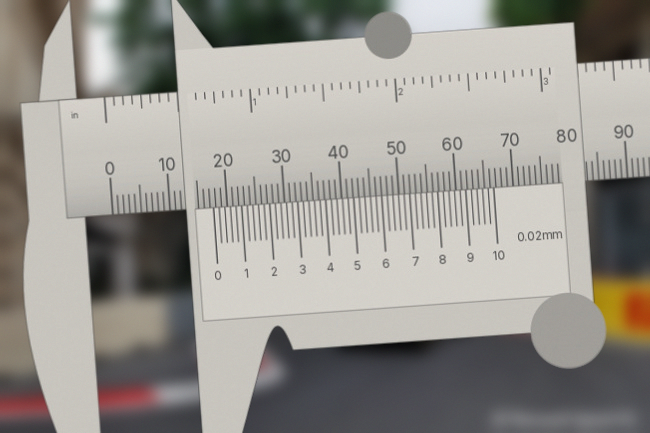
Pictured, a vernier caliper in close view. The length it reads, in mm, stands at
17.6 mm
